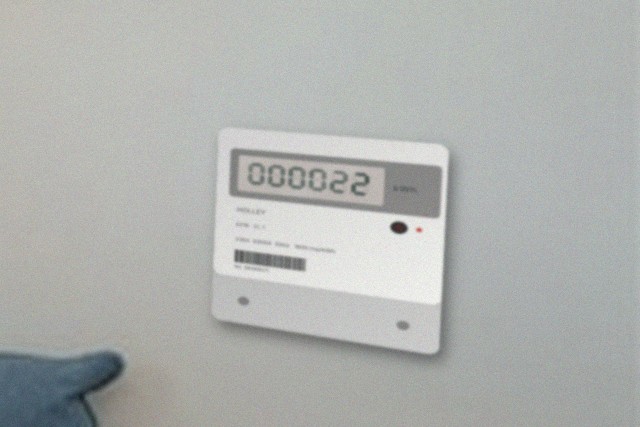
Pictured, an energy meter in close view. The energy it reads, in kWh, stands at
22 kWh
